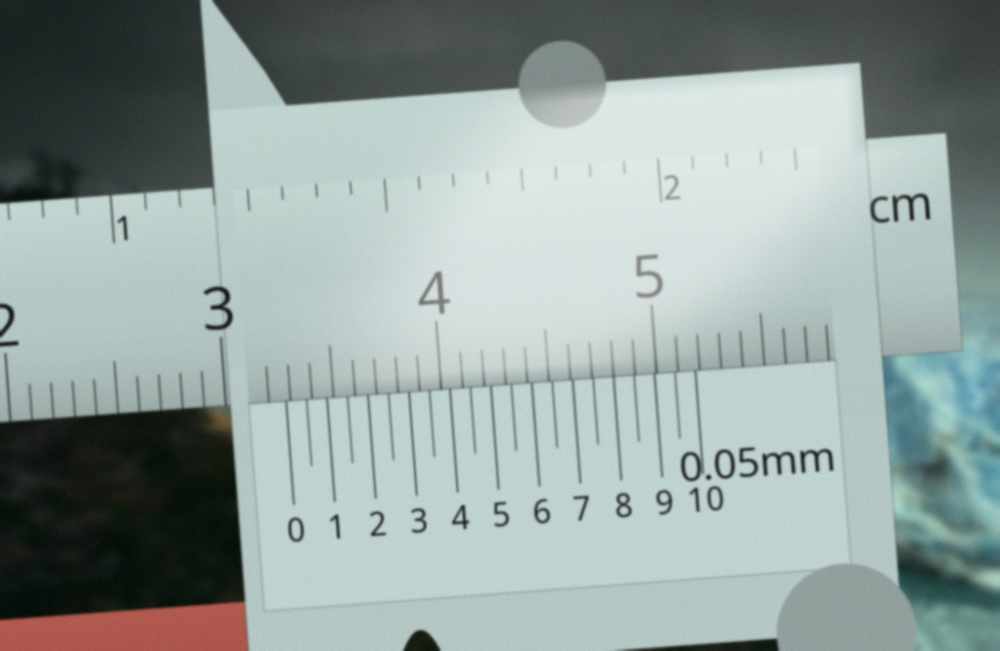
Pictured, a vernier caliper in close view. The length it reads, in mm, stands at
32.8 mm
